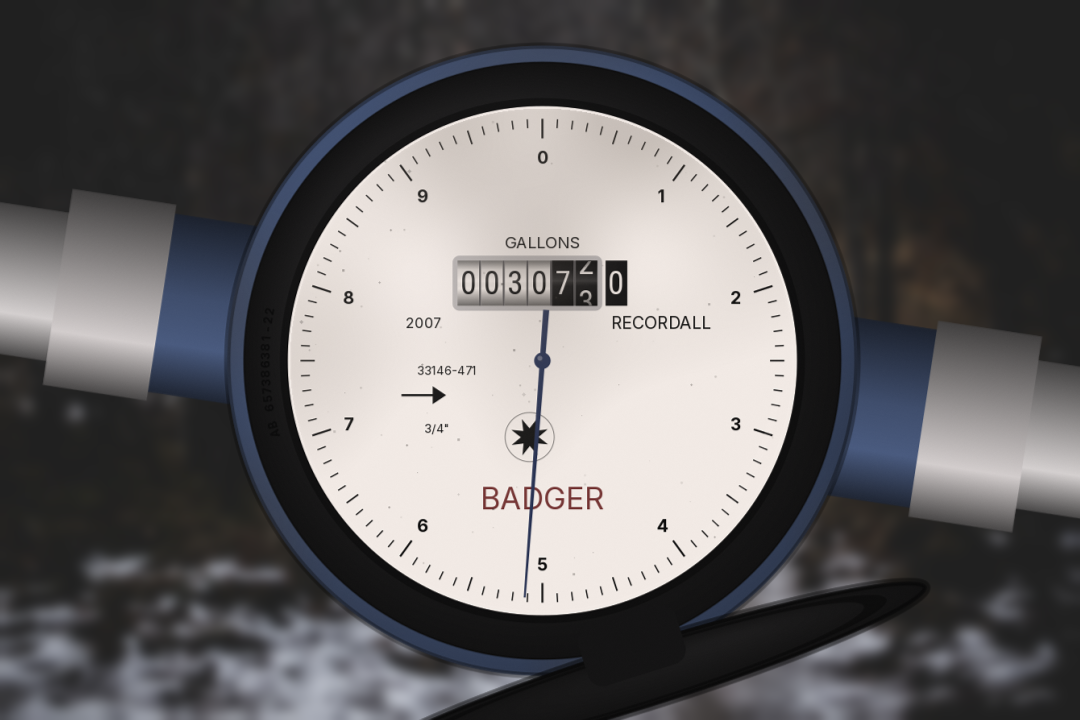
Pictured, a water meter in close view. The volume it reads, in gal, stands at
30725.1 gal
